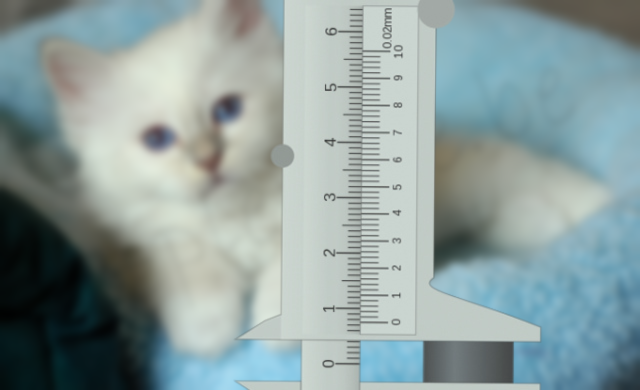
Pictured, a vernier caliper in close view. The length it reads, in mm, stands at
7.5 mm
